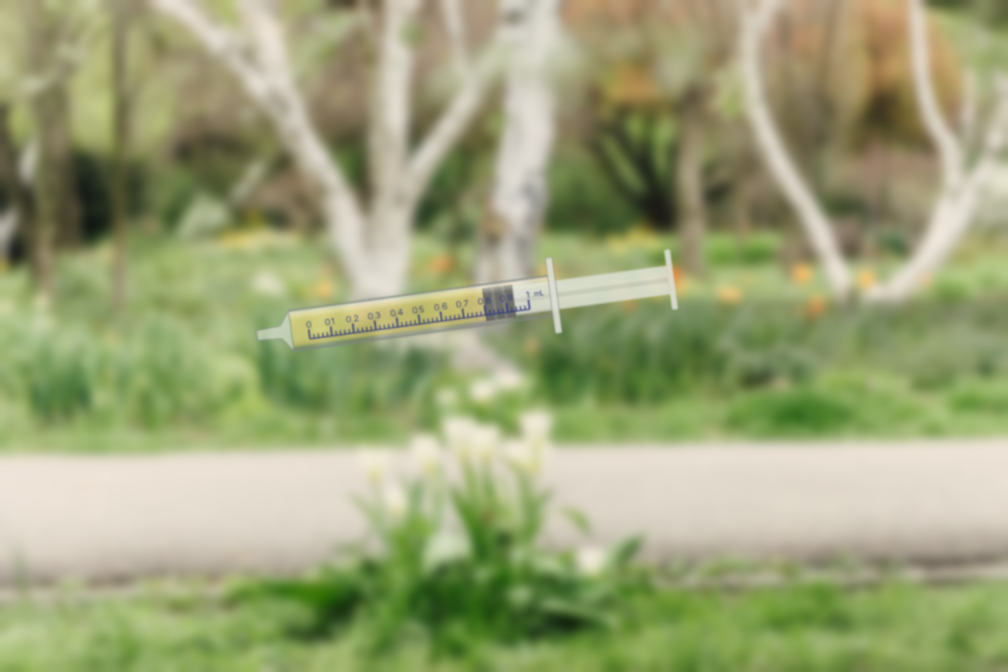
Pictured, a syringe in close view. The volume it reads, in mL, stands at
0.8 mL
